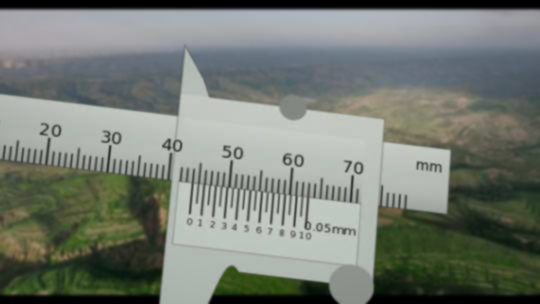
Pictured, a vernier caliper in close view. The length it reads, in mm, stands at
44.0 mm
